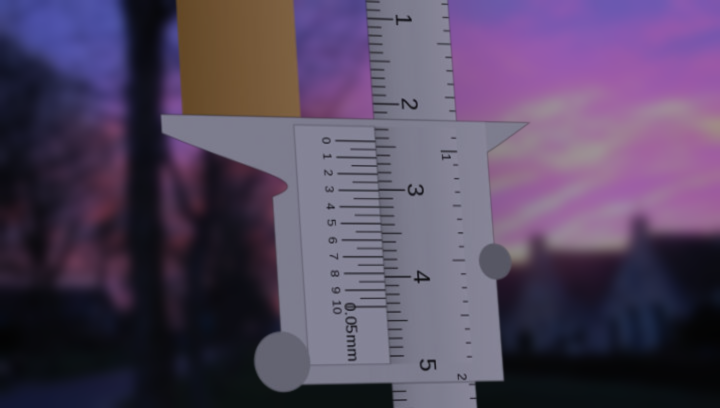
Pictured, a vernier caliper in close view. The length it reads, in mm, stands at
24.4 mm
